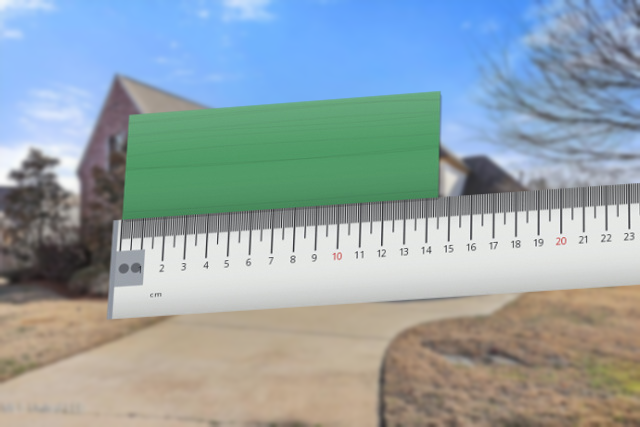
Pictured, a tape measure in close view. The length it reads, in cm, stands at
14.5 cm
